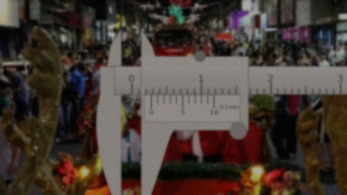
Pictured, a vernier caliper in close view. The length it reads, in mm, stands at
2.8 mm
